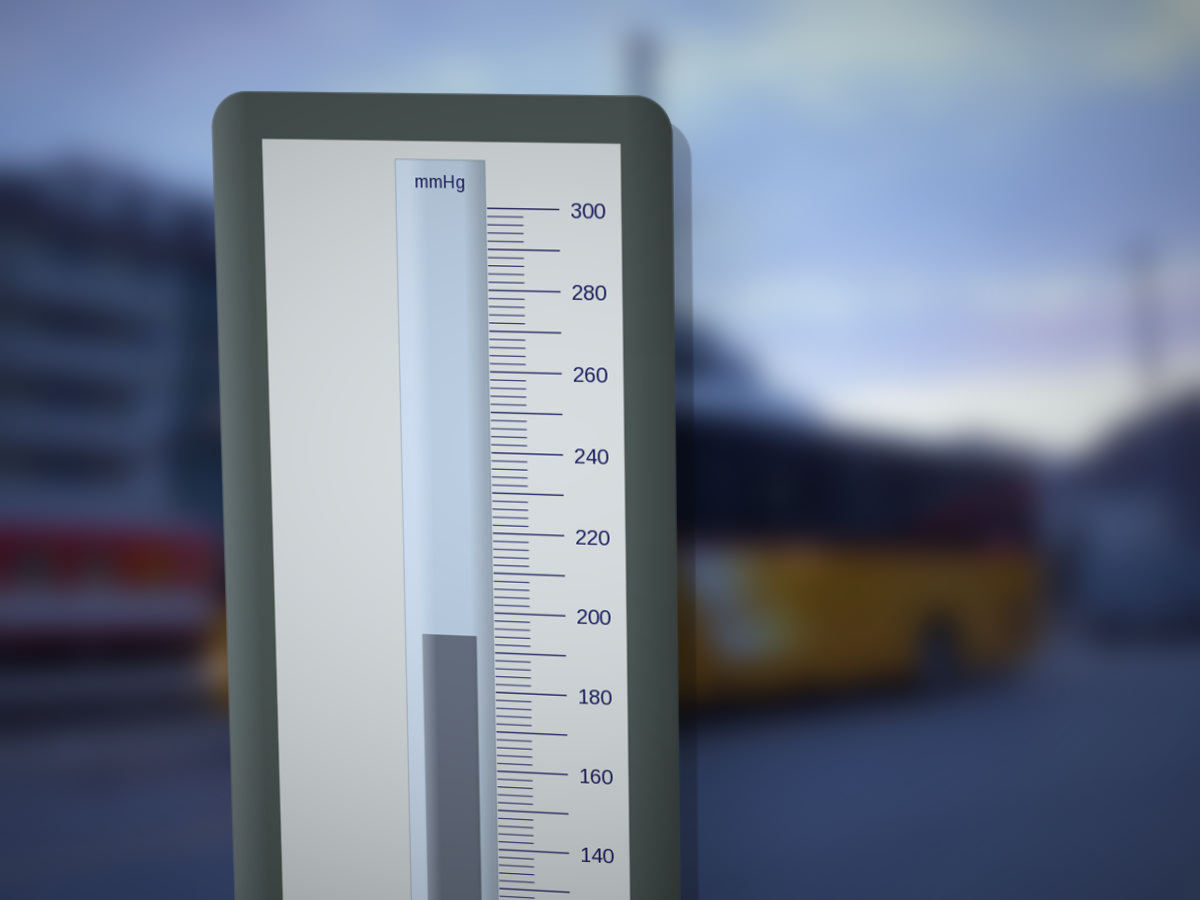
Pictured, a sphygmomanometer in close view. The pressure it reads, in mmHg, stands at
194 mmHg
